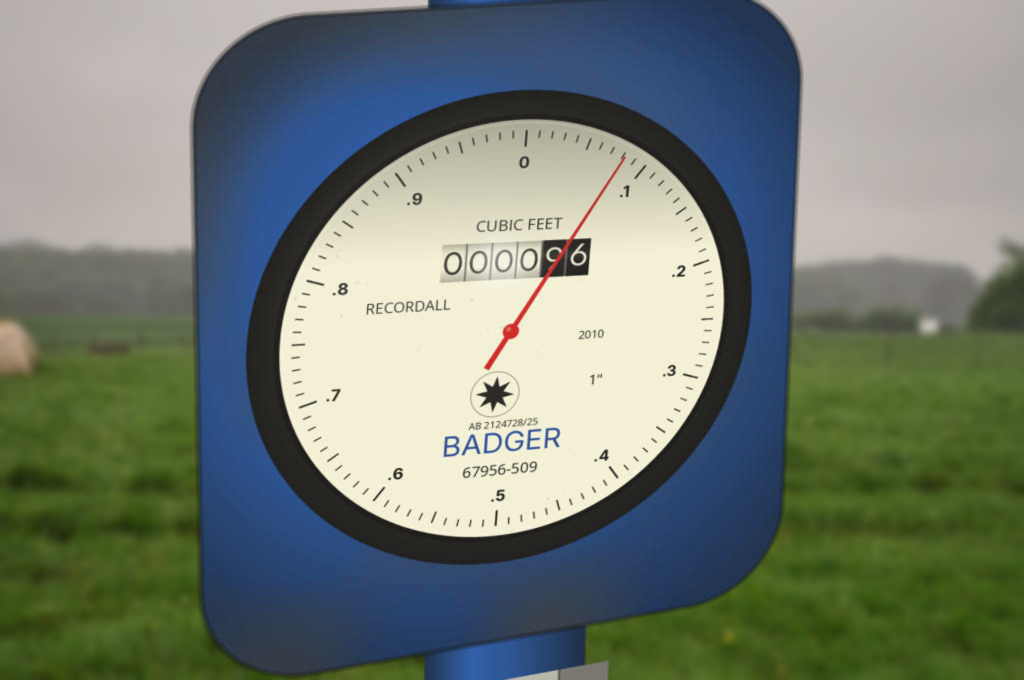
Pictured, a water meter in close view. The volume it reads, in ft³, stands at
96.08 ft³
